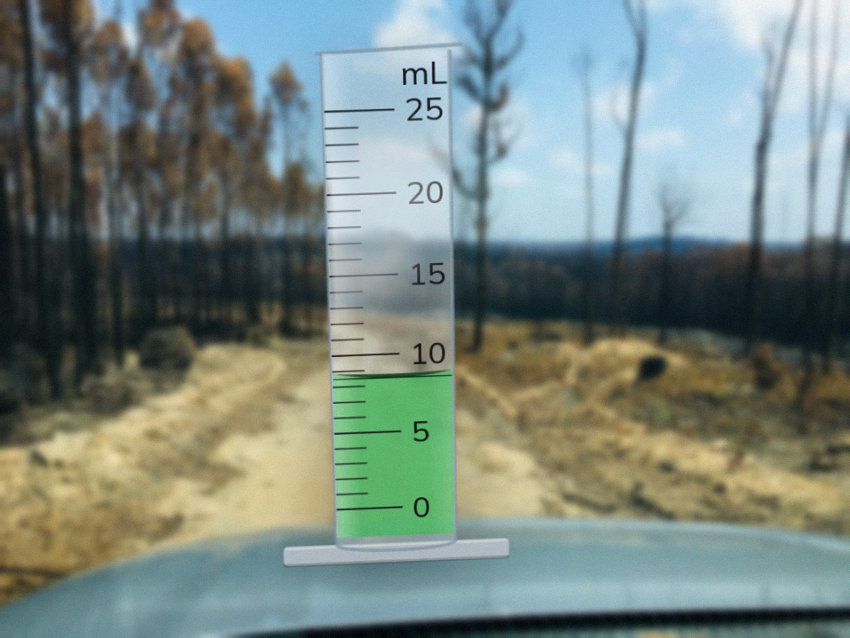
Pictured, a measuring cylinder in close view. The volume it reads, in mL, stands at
8.5 mL
